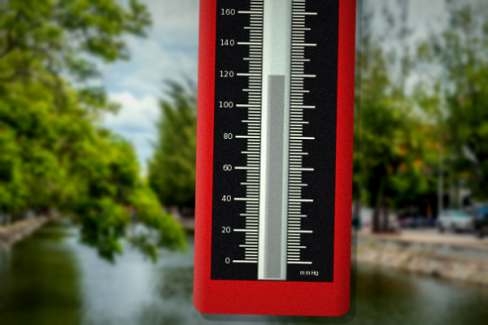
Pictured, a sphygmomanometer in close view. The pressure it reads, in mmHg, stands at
120 mmHg
